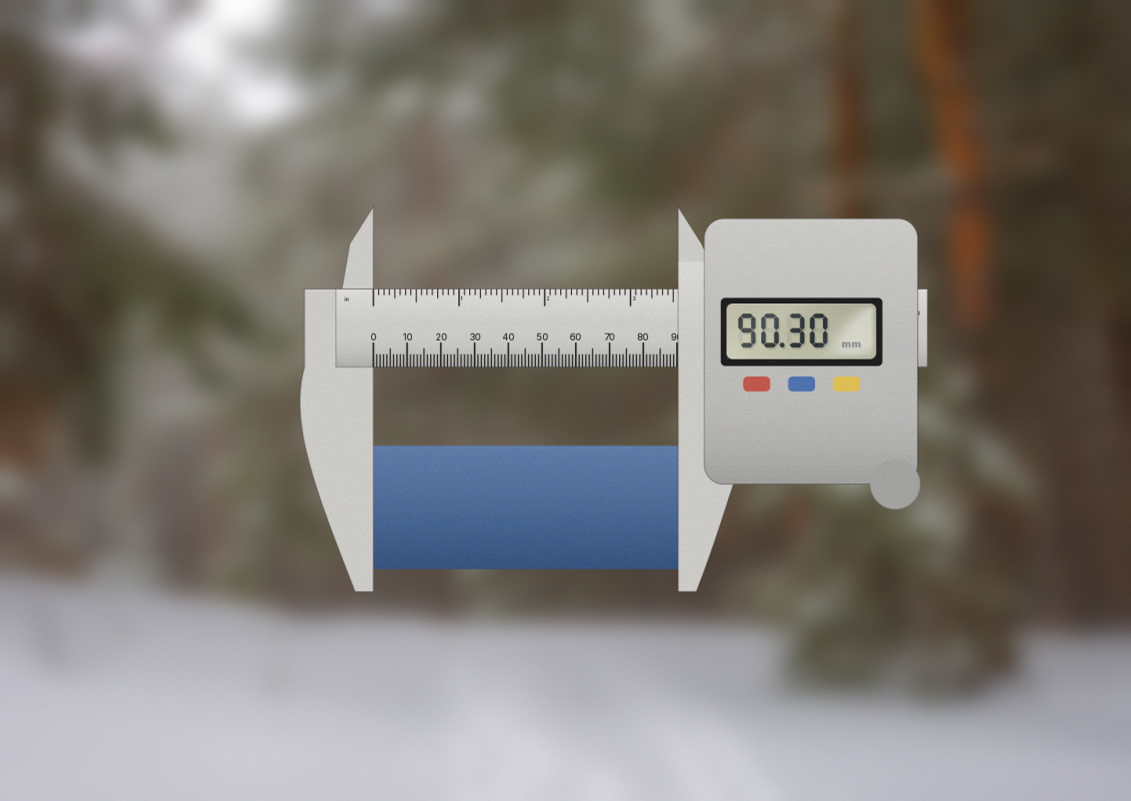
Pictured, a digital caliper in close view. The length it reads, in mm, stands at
90.30 mm
